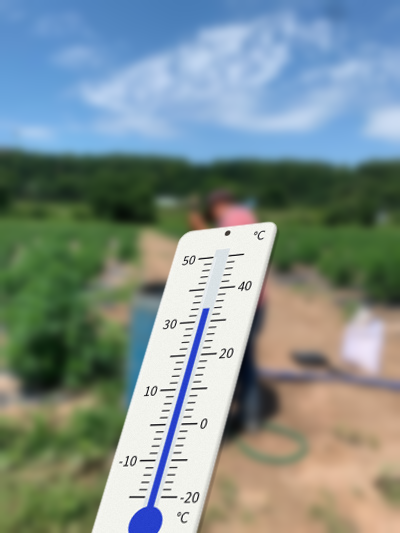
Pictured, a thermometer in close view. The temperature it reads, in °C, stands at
34 °C
